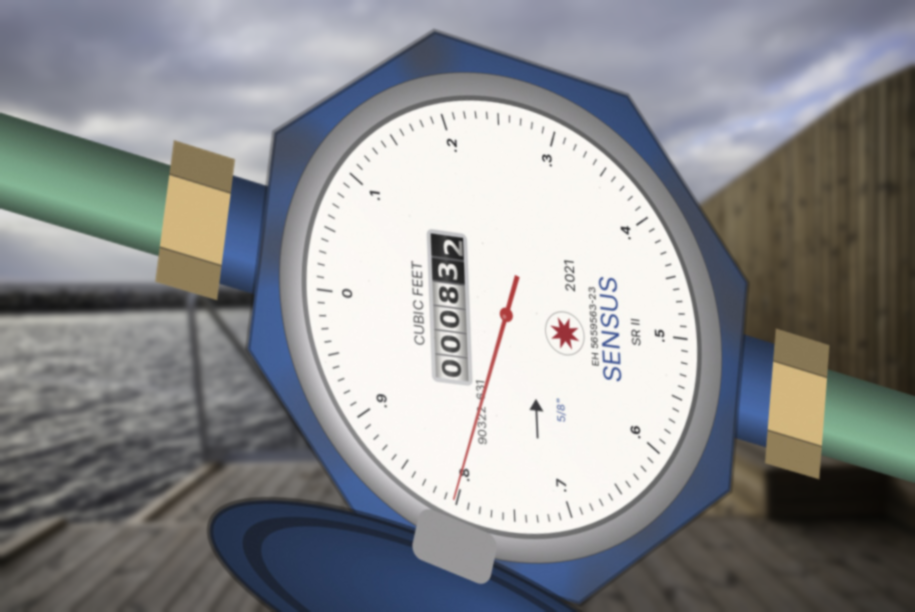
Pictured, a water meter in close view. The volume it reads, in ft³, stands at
831.80 ft³
